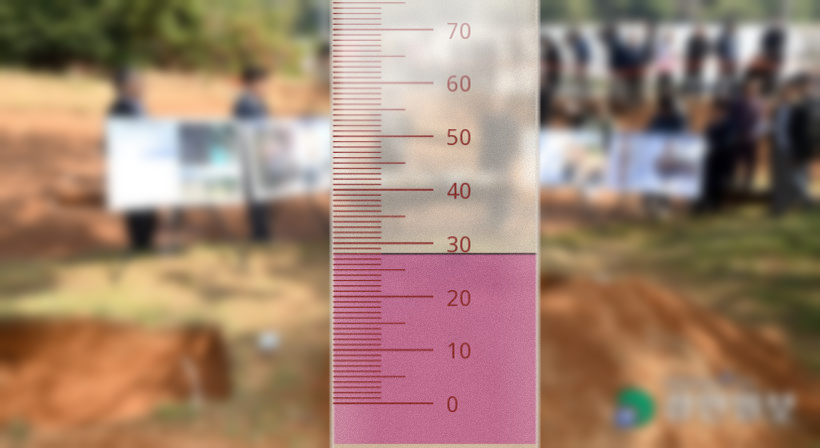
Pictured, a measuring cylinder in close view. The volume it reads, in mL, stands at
28 mL
